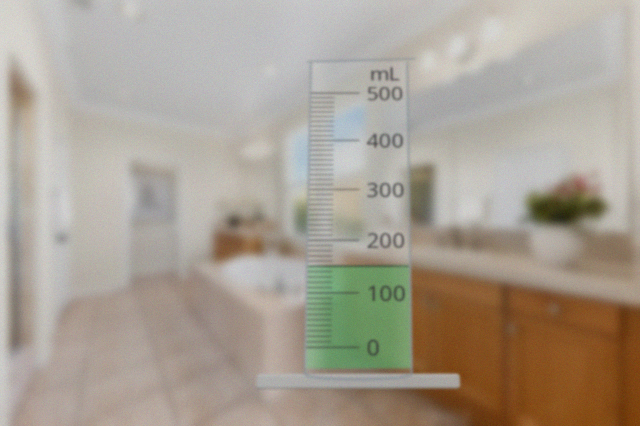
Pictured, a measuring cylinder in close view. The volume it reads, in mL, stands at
150 mL
